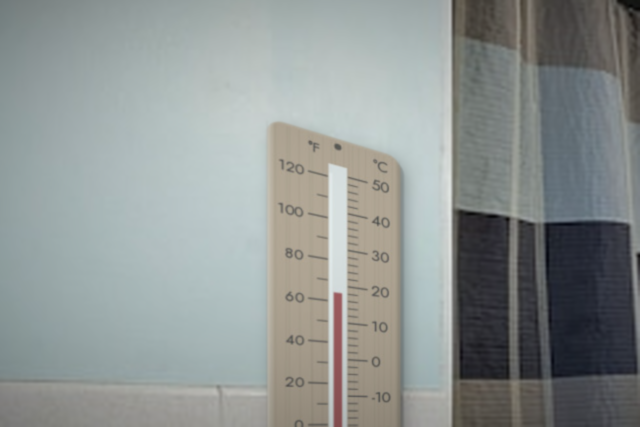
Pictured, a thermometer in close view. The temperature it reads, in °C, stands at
18 °C
